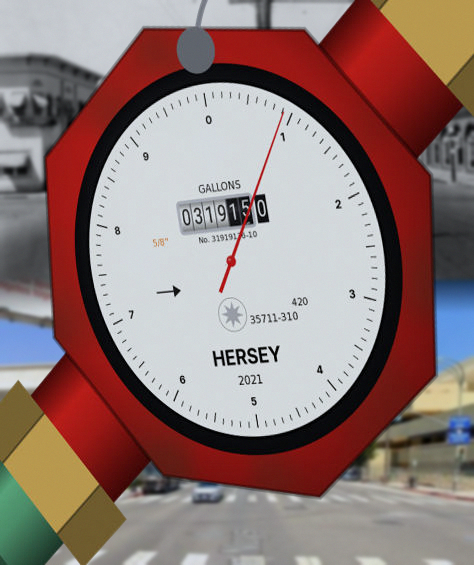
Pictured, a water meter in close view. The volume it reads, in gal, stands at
319150.9 gal
